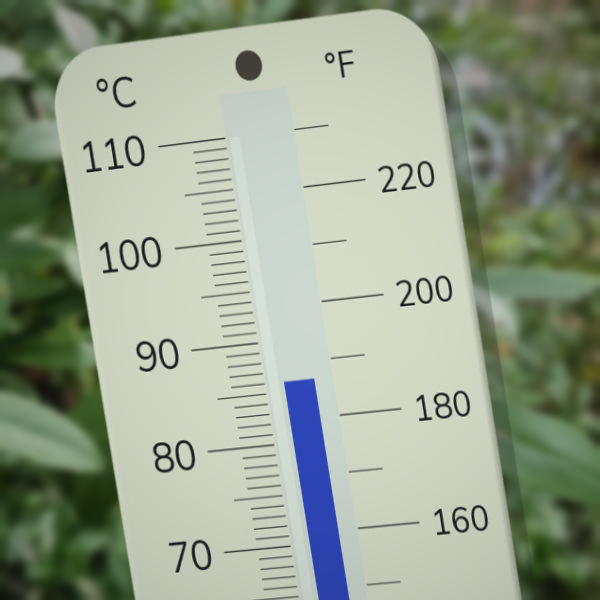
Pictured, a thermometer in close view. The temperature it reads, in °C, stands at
86 °C
